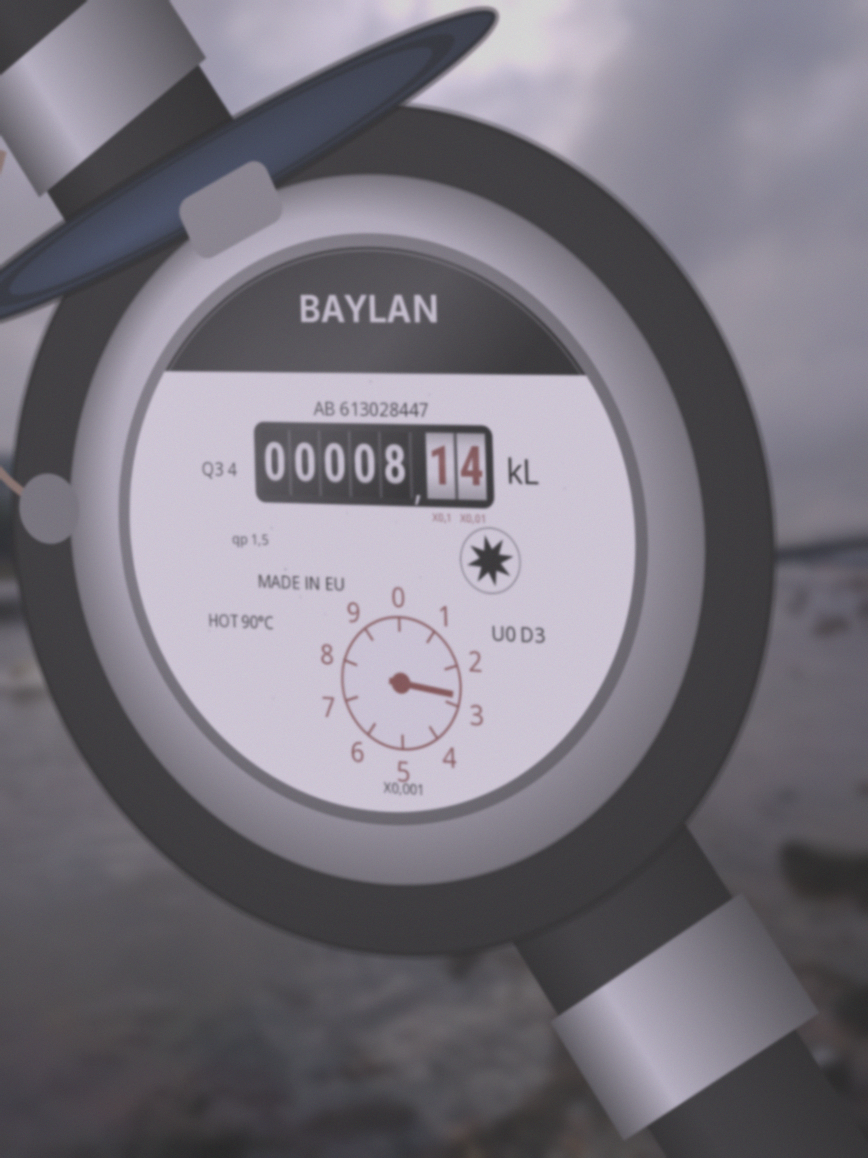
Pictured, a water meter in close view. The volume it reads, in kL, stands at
8.142 kL
